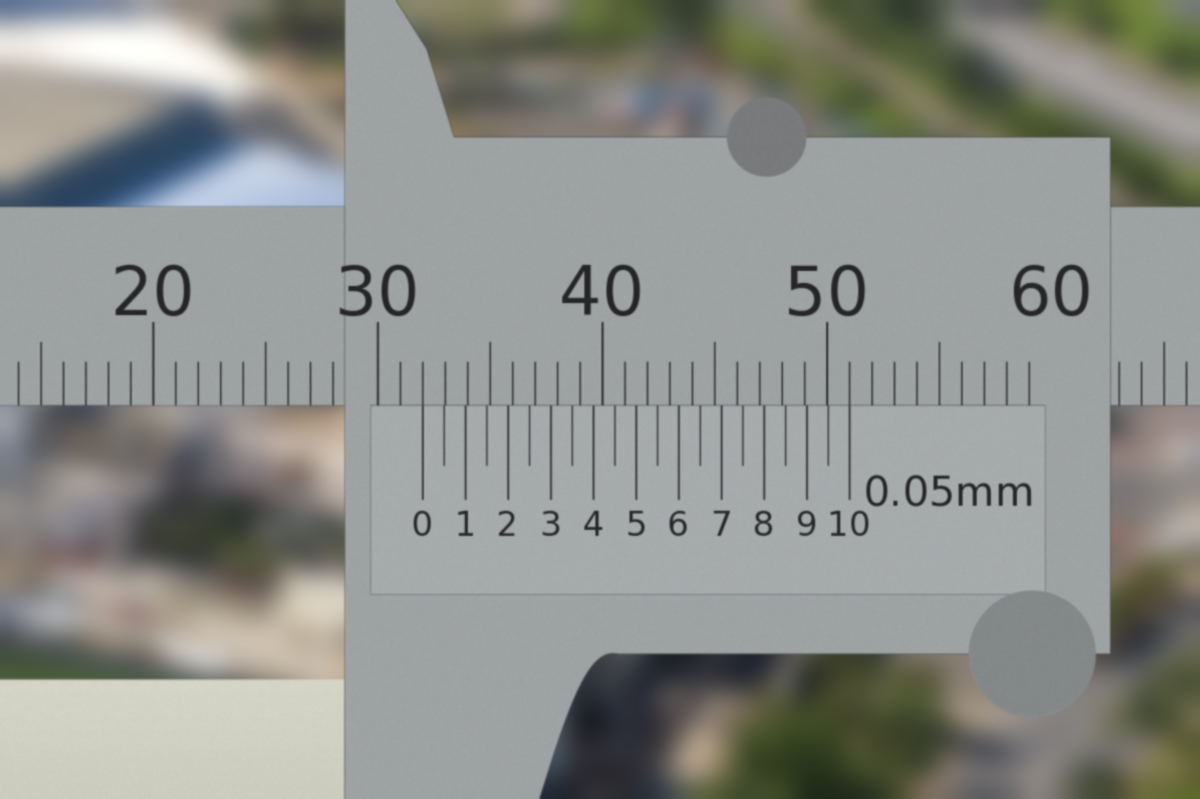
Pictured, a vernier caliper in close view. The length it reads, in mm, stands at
32.0 mm
